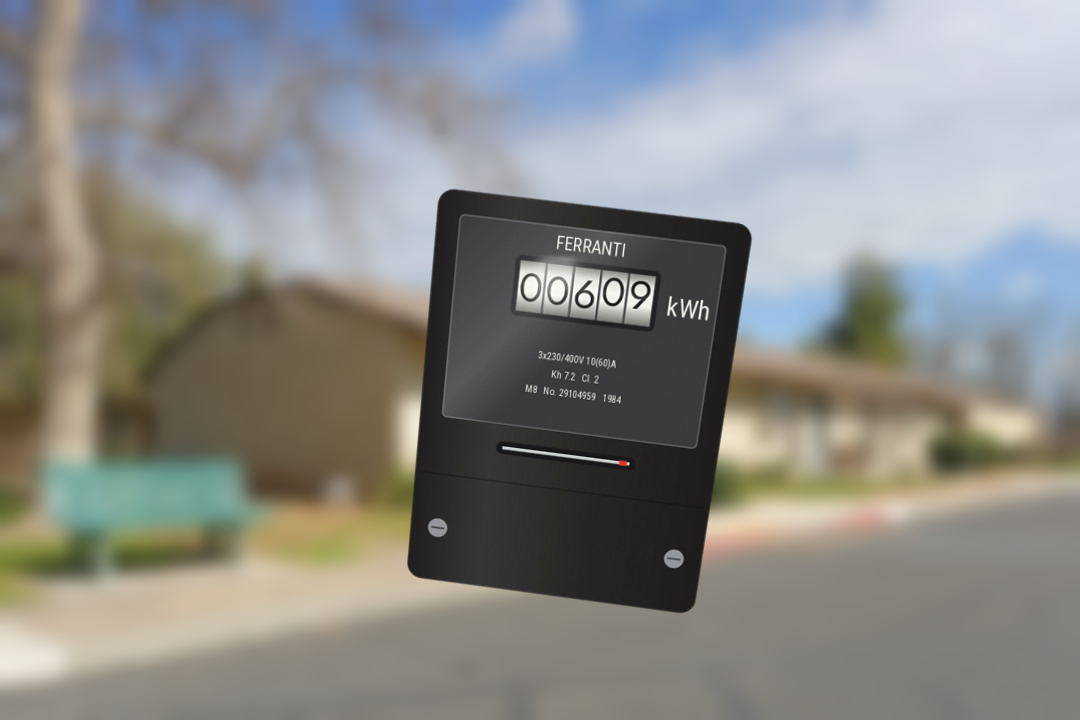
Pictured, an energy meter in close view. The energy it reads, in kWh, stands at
609 kWh
